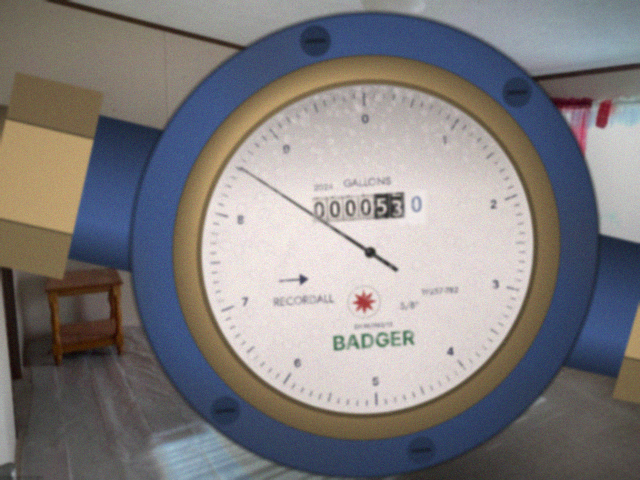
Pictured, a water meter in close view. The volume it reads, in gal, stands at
528.5 gal
